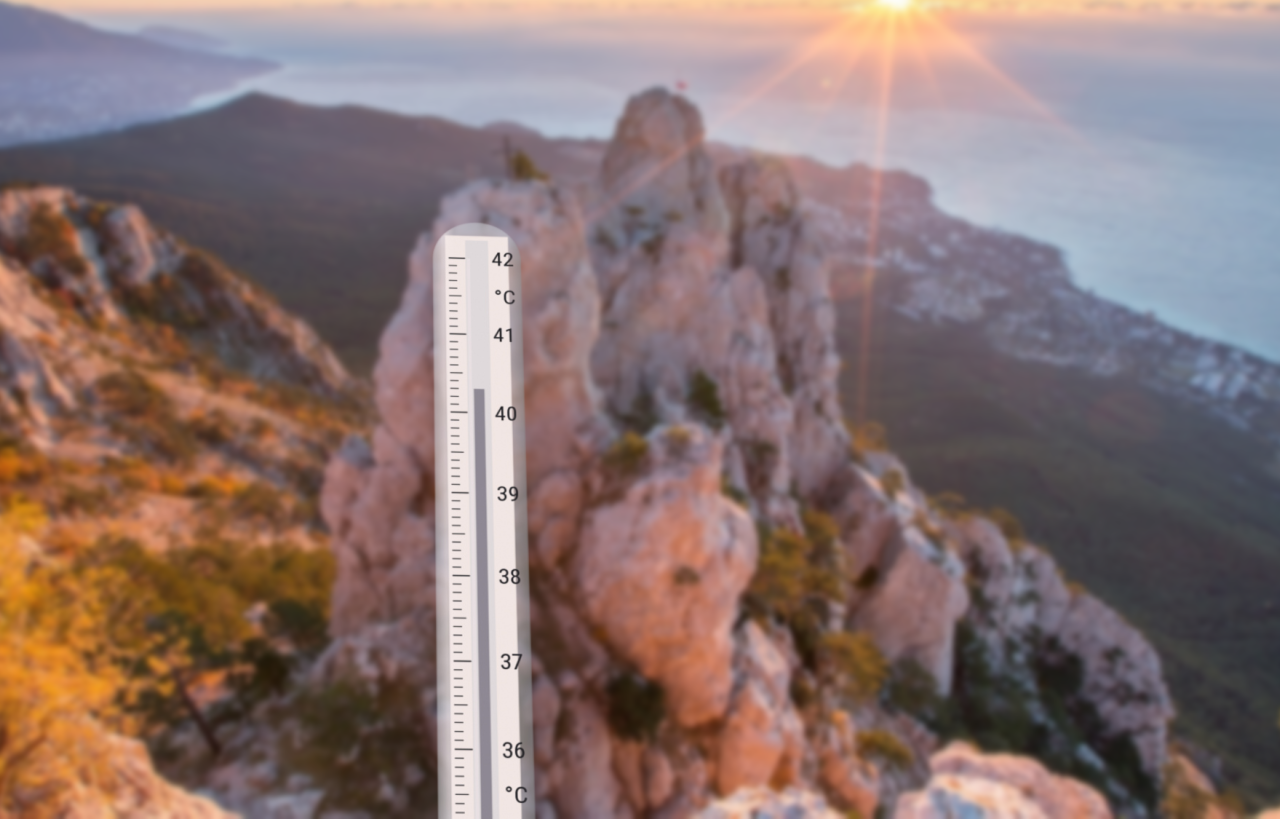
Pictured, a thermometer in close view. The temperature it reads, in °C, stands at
40.3 °C
